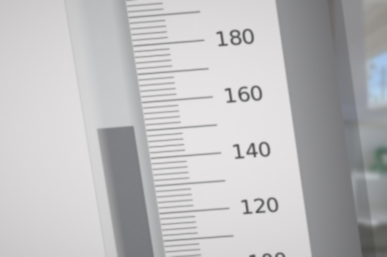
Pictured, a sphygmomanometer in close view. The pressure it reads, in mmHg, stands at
152 mmHg
